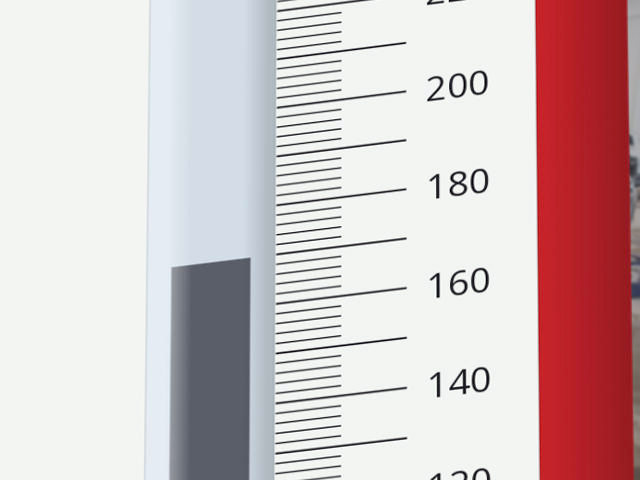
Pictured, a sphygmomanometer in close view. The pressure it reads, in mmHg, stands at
170 mmHg
